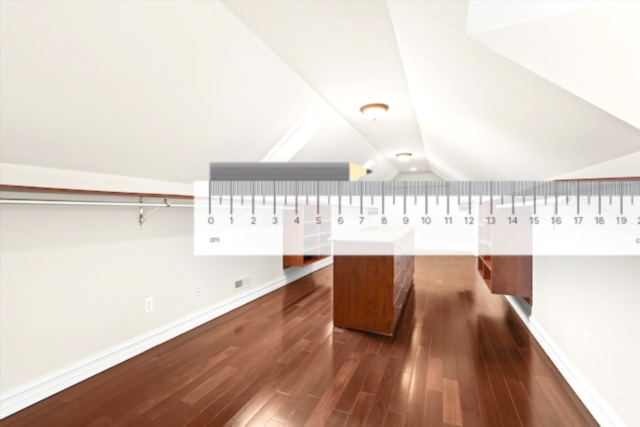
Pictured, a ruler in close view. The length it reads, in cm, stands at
7.5 cm
